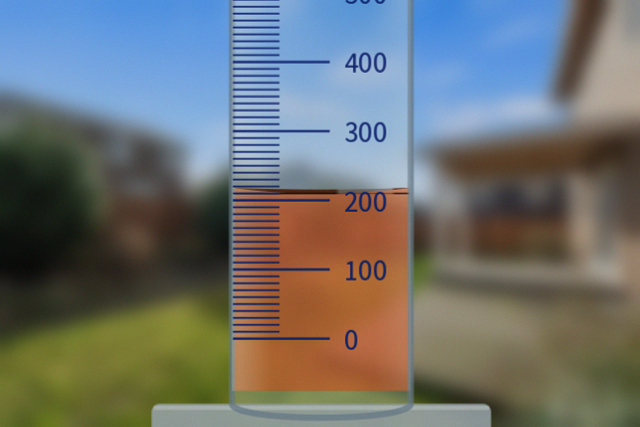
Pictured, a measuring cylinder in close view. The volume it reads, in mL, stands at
210 mL
